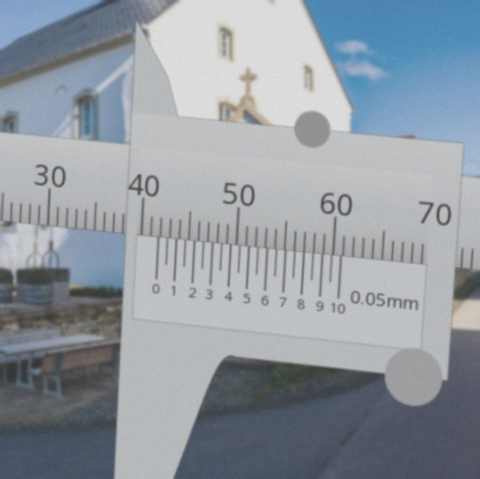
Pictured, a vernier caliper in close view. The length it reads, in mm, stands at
41.8 mm
